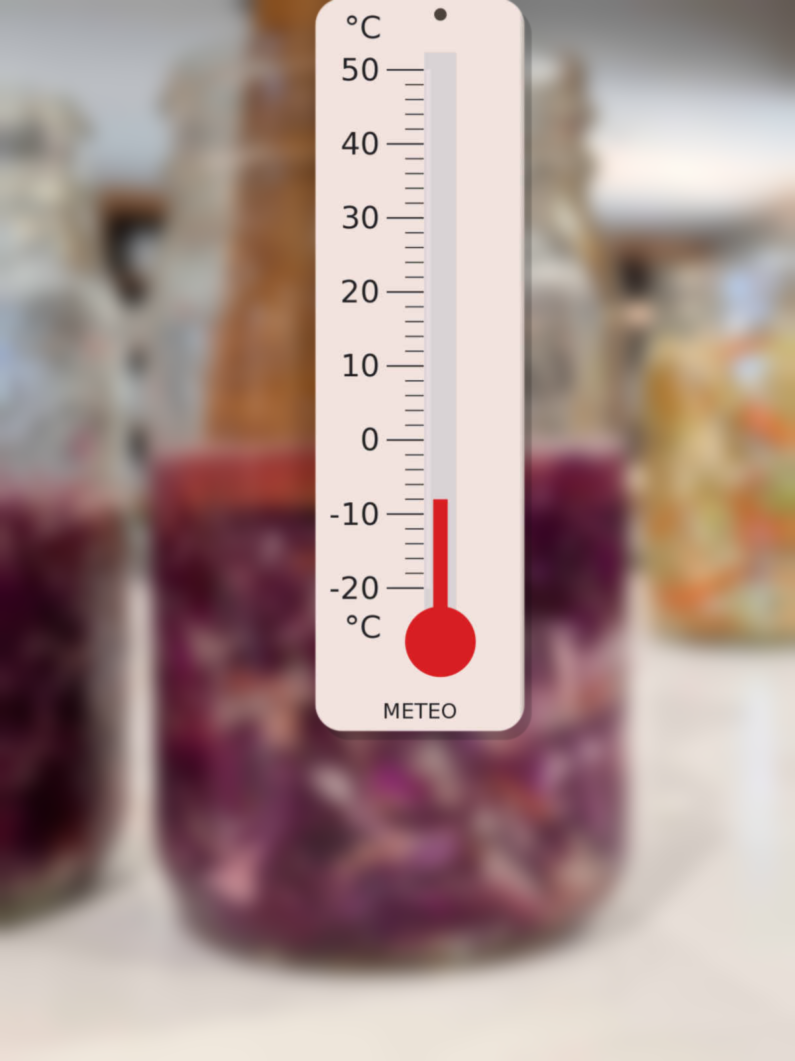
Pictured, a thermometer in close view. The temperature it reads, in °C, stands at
-8 °C
